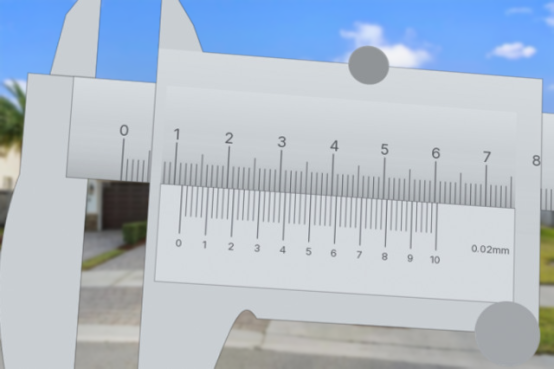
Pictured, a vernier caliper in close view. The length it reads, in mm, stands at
11.5 mm
